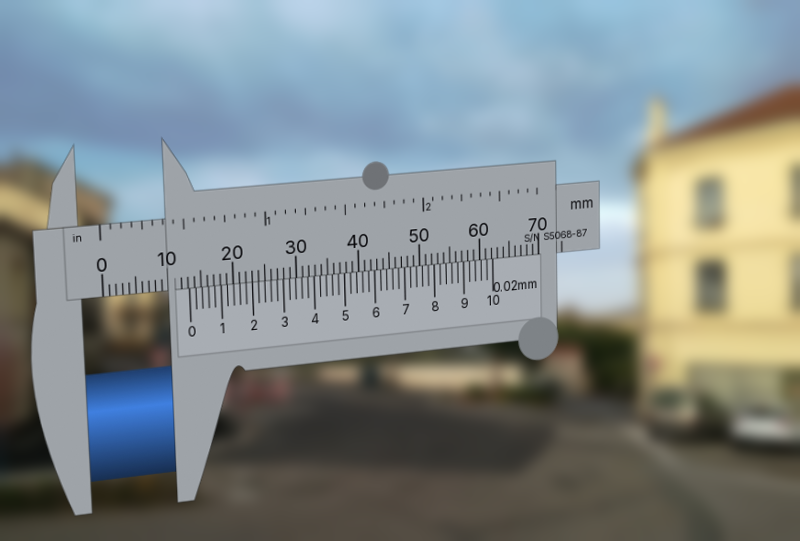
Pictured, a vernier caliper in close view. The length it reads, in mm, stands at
13.2 mm
